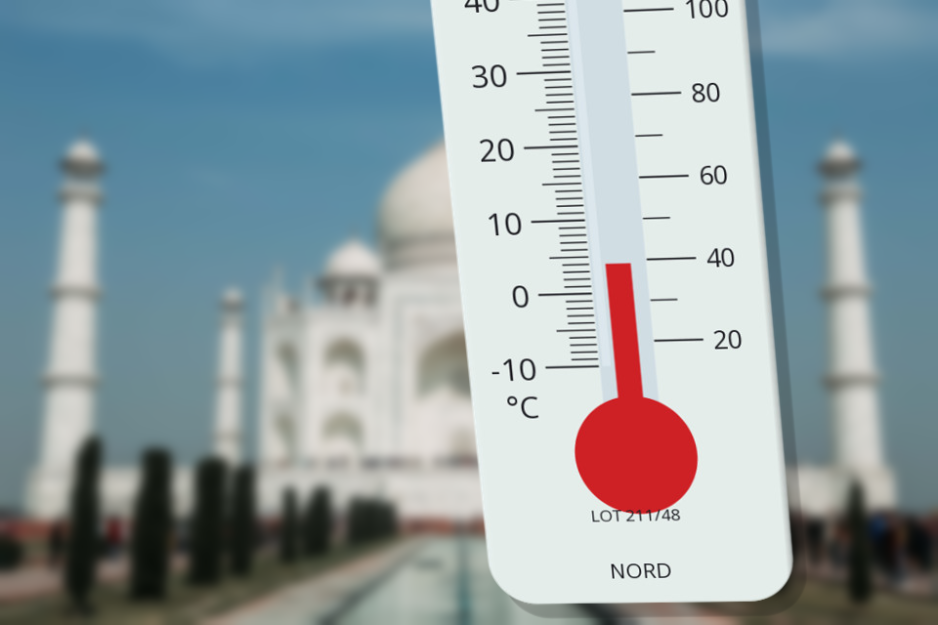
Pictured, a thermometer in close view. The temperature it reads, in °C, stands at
4 °C
